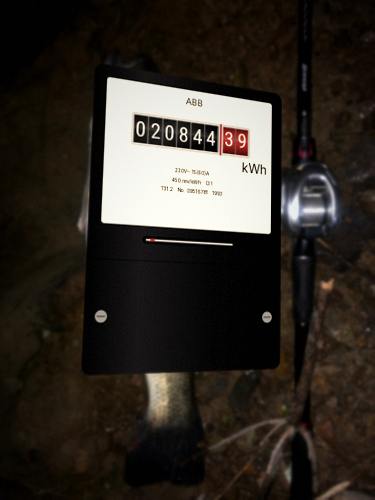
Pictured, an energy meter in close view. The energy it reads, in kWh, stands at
20844.39 kWh
